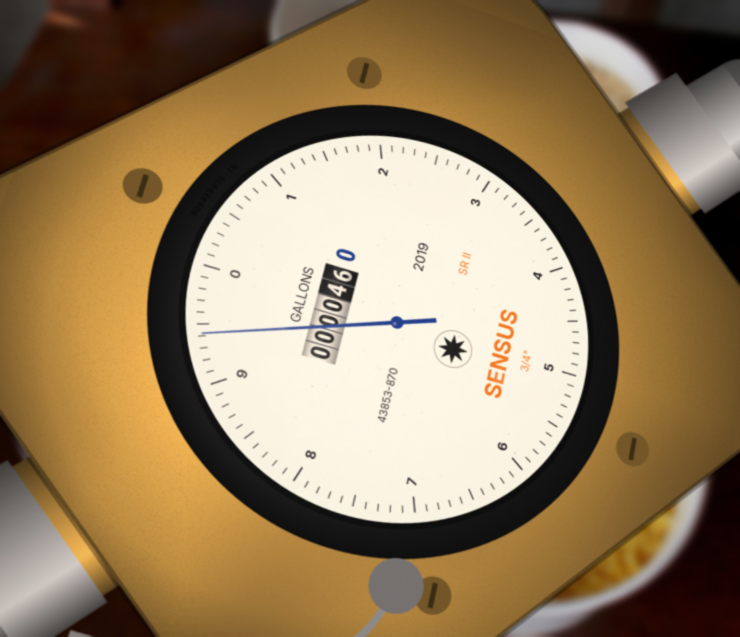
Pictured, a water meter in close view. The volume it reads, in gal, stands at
459.4 gal
